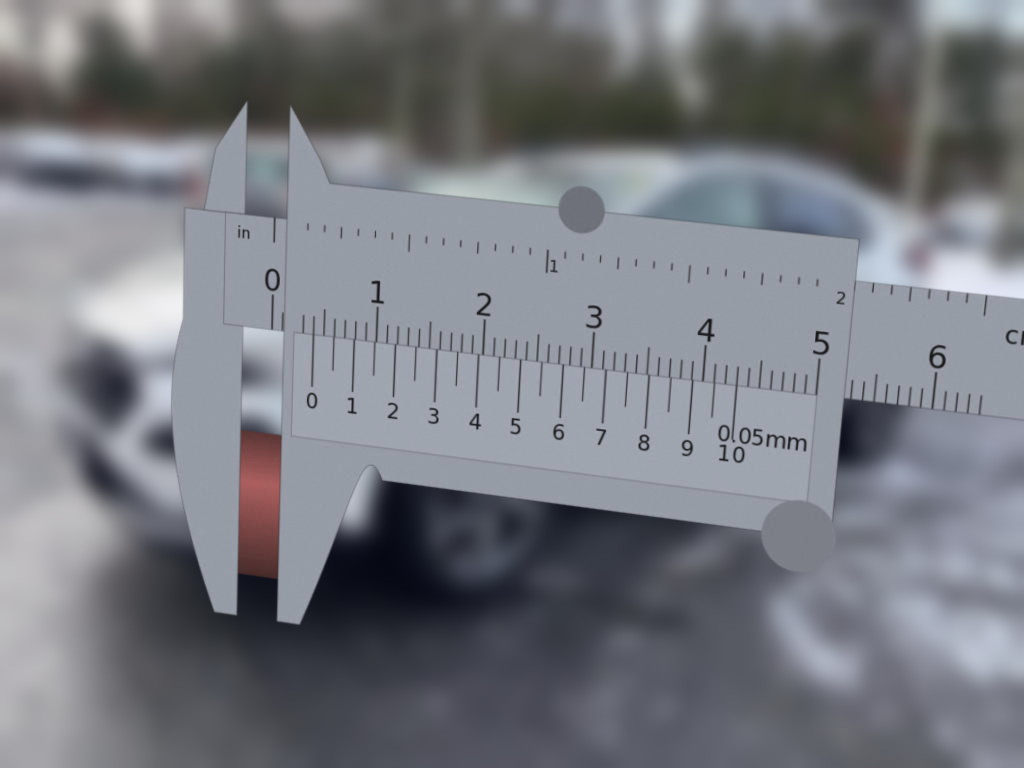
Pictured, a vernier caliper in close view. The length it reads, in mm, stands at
4.0 mm
